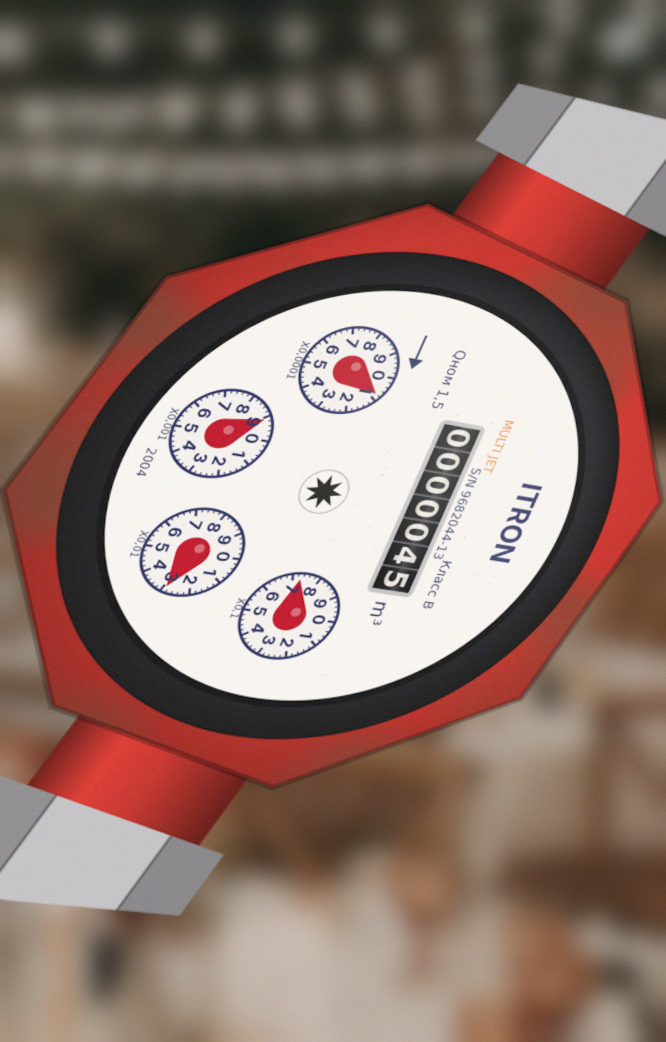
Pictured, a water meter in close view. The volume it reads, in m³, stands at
45.7290 m³
